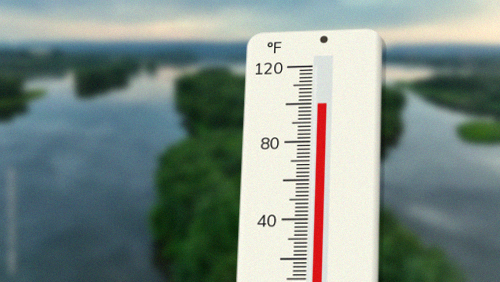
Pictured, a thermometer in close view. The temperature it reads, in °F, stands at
100 °F
